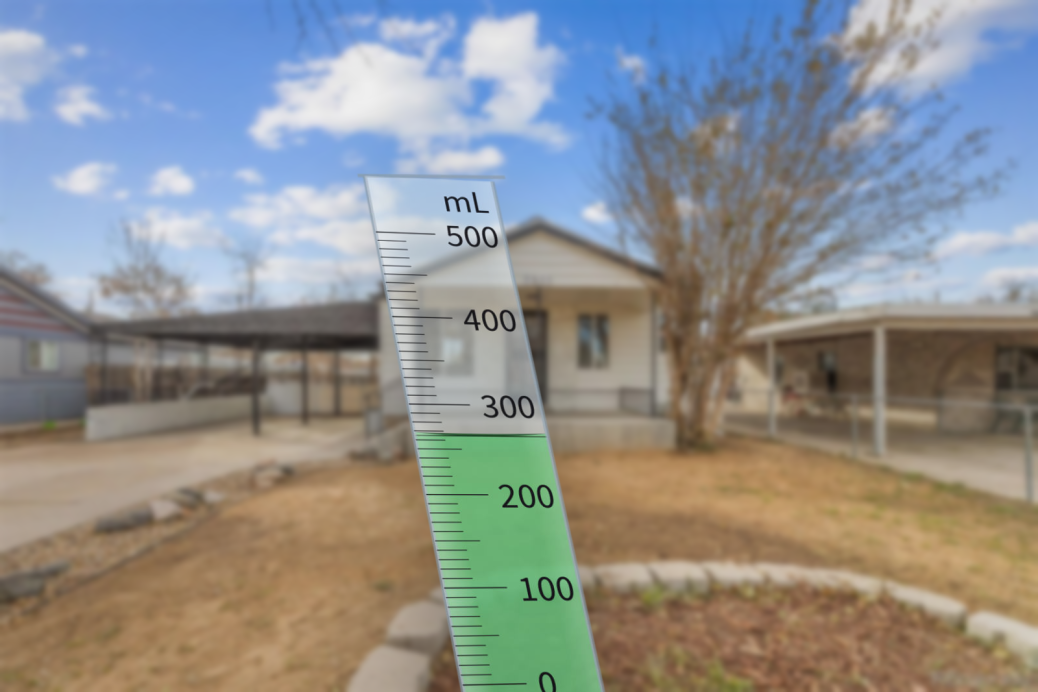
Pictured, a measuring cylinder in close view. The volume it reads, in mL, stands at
265 mL
